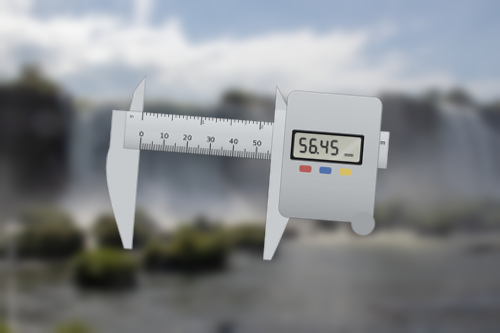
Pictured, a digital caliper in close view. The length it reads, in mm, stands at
56.45 mm
